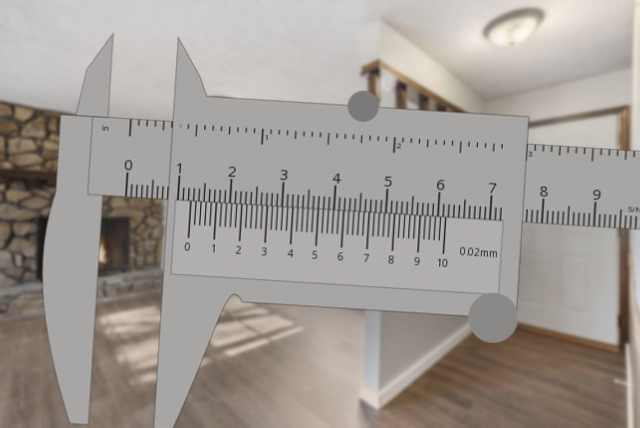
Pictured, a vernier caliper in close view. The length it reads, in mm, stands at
12.5 mm
